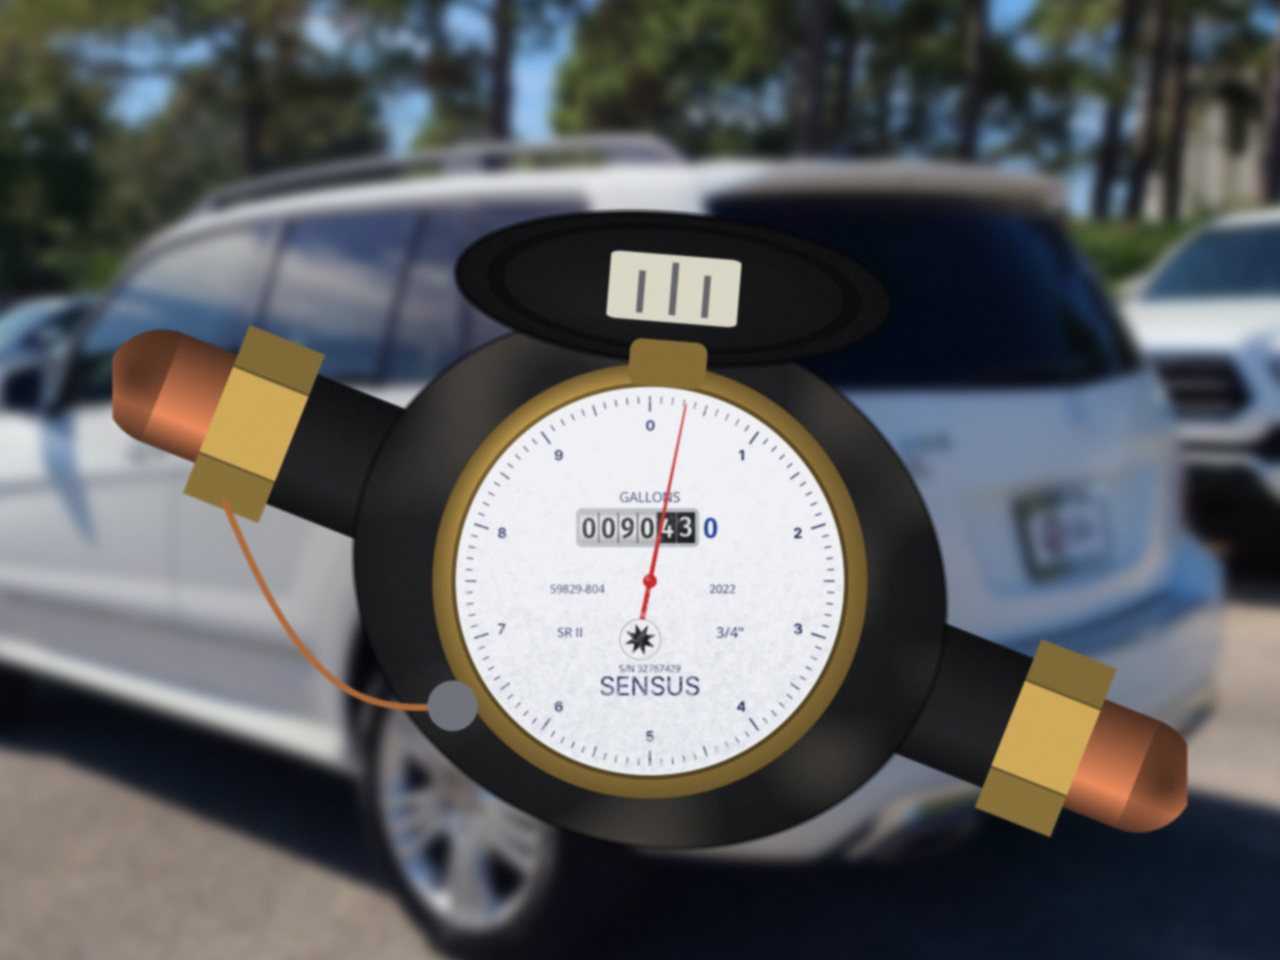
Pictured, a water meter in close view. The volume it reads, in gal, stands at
90430.3 gal
